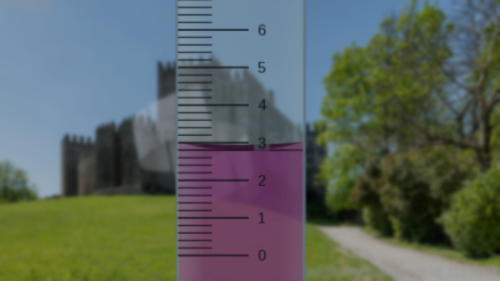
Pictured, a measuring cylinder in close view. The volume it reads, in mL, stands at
2.8 mL
